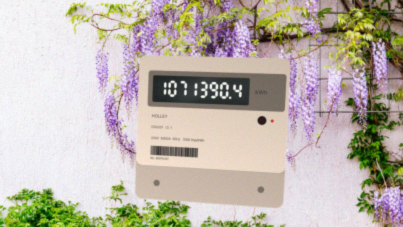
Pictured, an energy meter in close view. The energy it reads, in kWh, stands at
1071390.4 kWh
